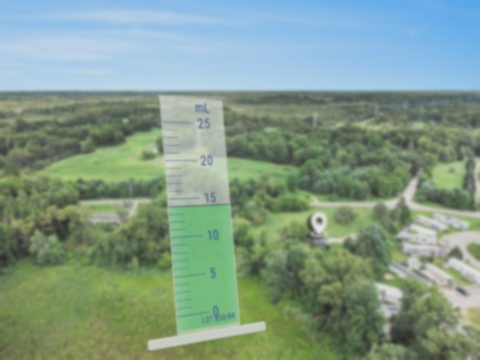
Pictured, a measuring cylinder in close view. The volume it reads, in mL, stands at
14 mL
